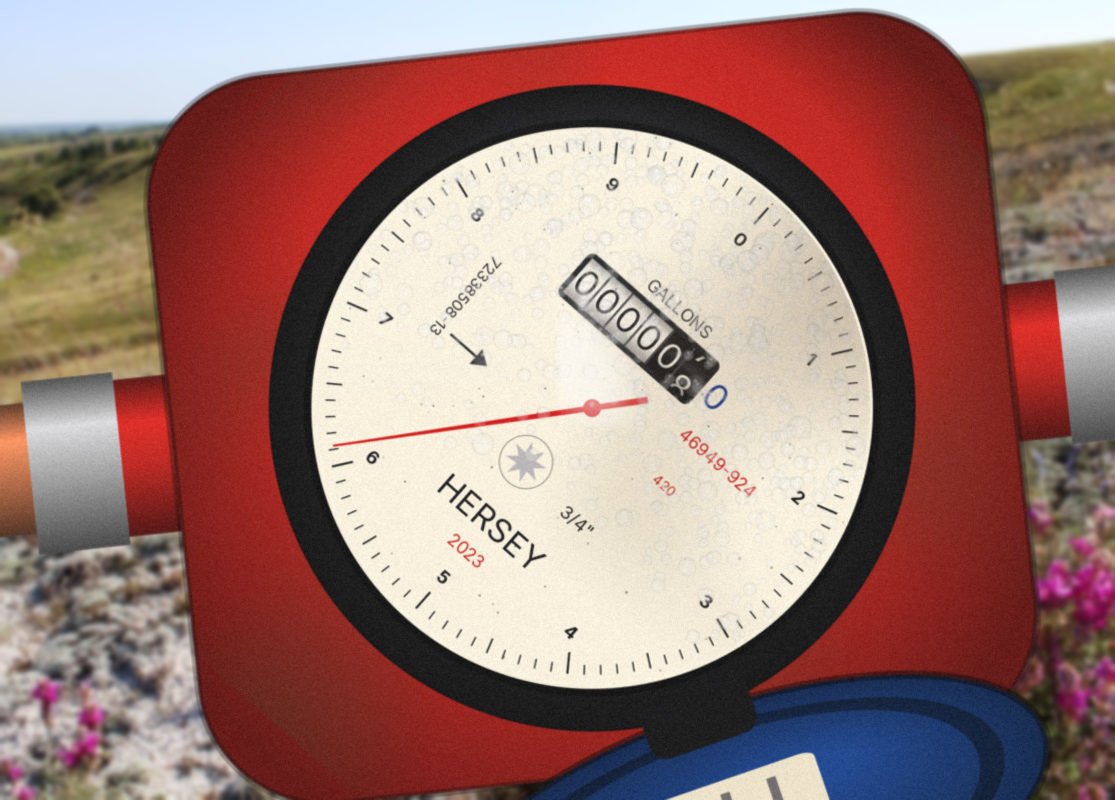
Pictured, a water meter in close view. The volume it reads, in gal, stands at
76.1 gal
